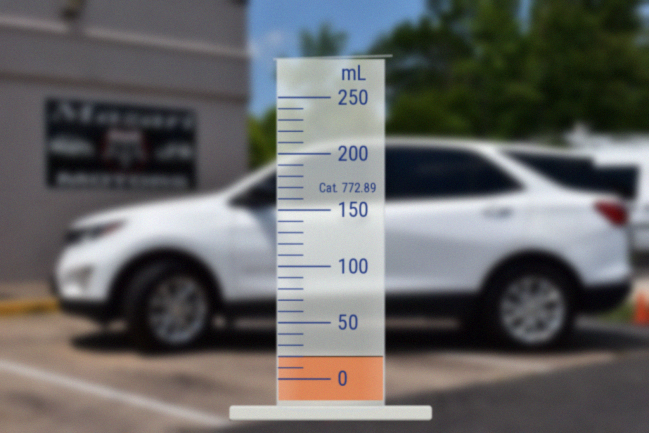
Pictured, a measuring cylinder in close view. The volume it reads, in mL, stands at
20 mL
